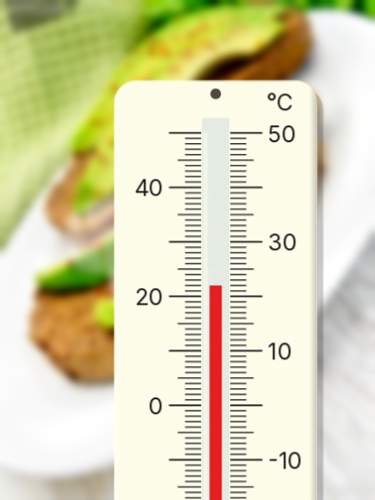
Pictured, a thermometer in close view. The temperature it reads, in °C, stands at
22 °C
